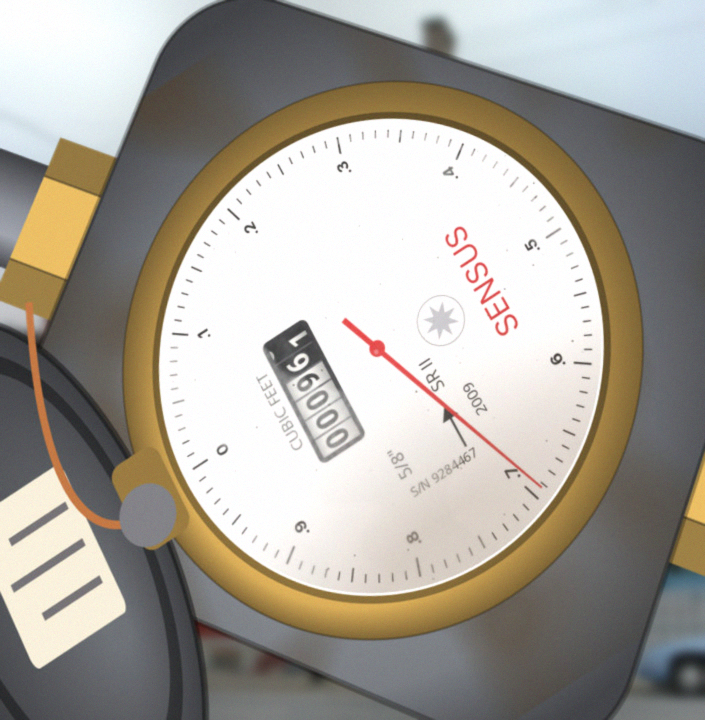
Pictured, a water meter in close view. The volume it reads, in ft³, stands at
960.69 ft³
